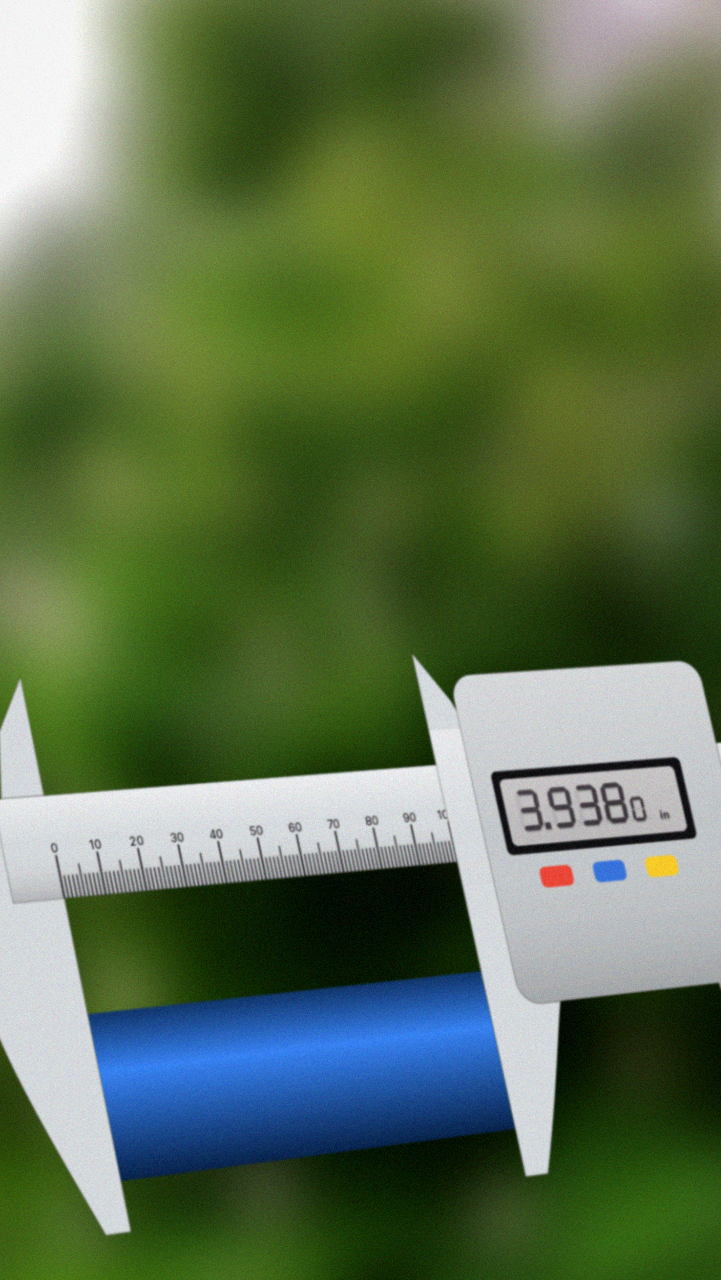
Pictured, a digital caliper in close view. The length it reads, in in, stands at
3.9380 in
